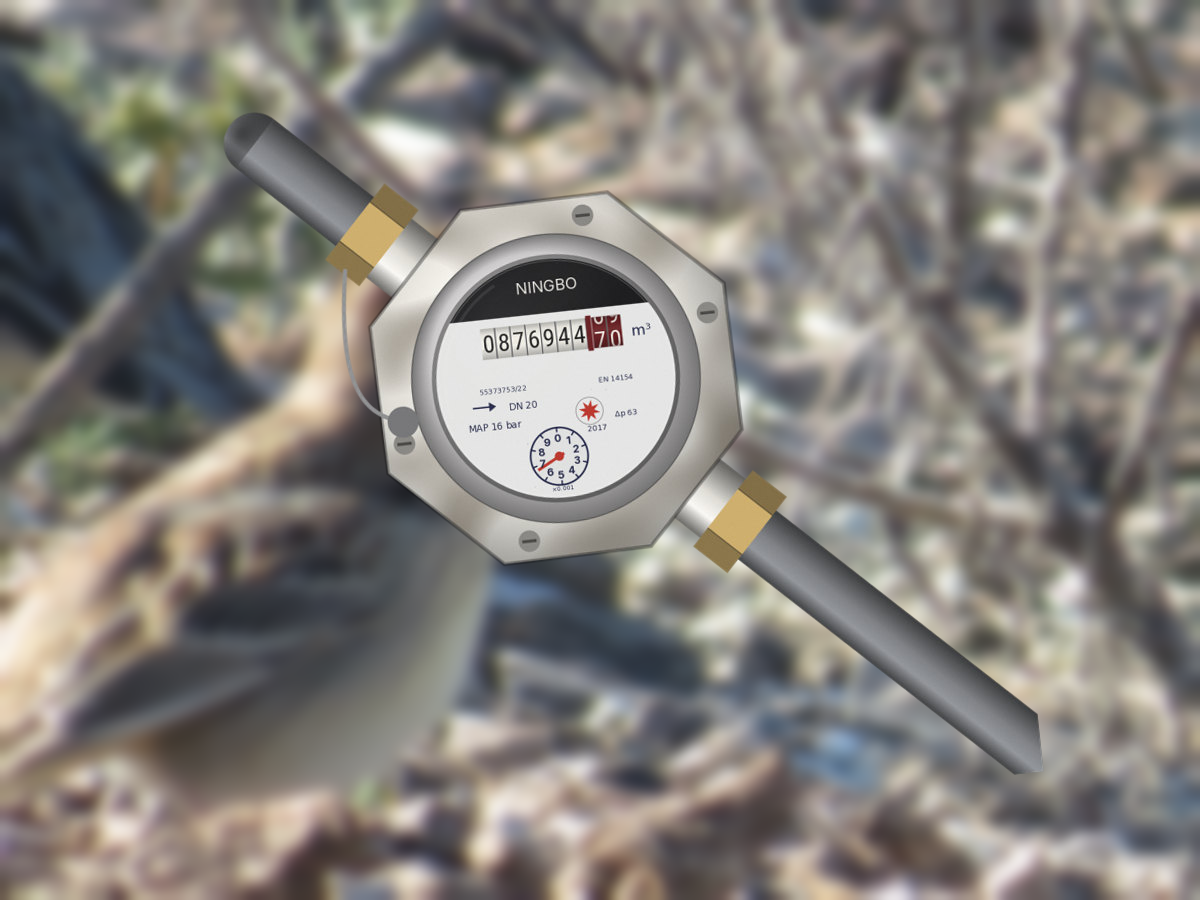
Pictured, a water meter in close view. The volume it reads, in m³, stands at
876944.696 m³
